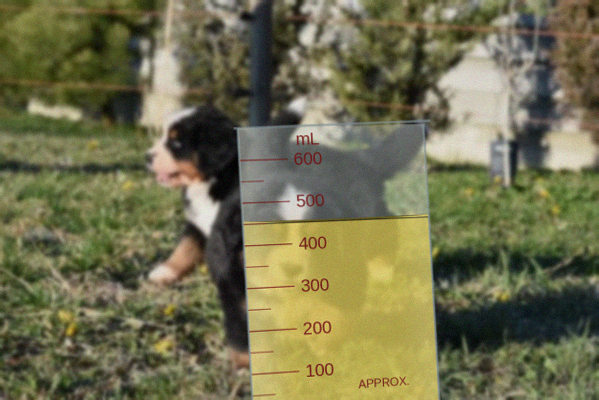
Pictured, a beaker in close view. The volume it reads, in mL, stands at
450 mL
